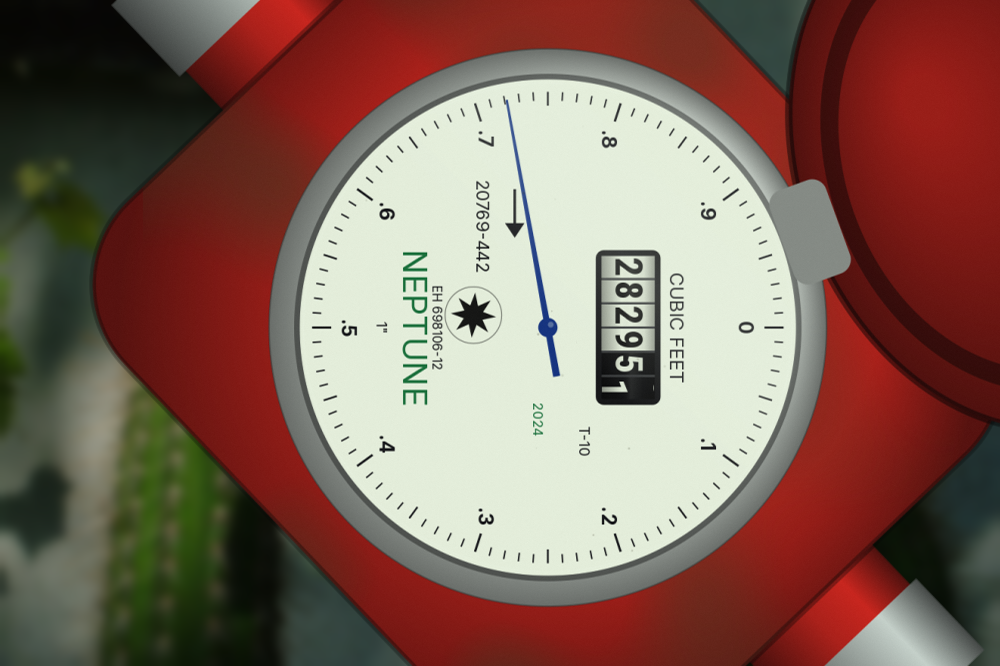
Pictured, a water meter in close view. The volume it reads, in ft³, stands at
282950.72 ft³
